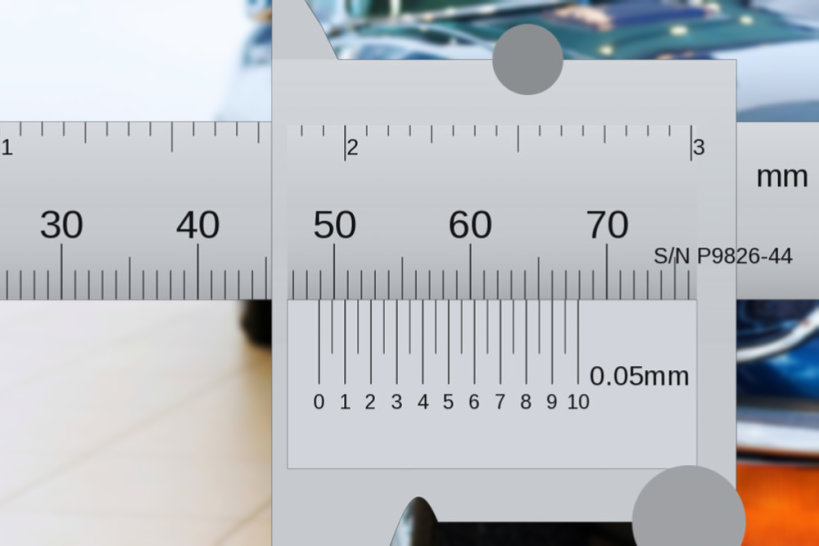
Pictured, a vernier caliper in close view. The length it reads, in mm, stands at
48.9 mm
